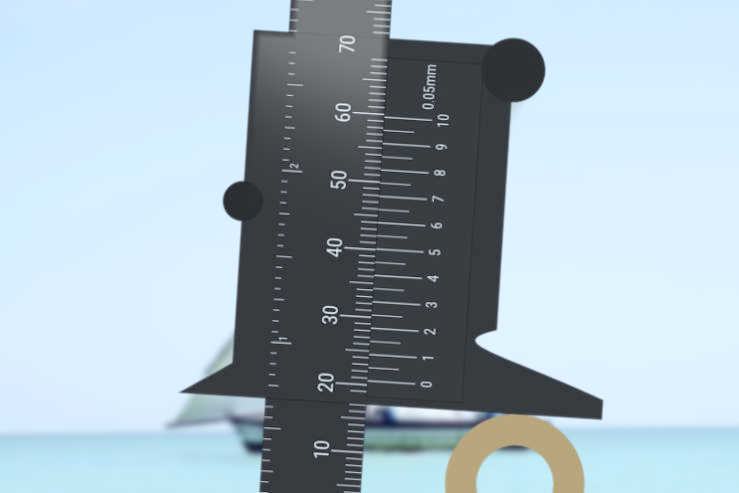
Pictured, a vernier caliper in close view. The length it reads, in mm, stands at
20.6 mm
